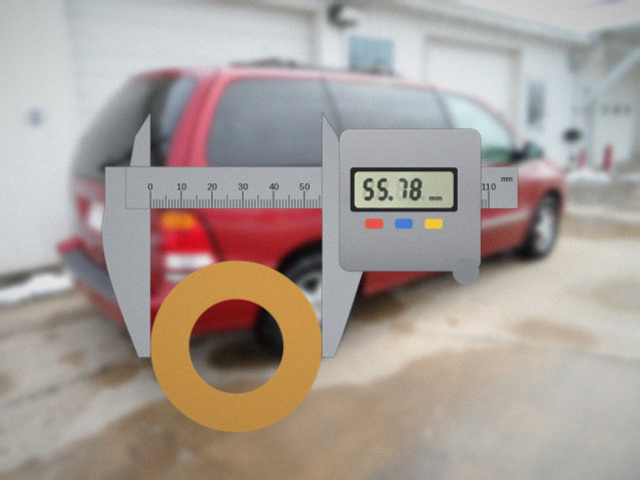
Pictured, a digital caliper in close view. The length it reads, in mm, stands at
55.78 mm
